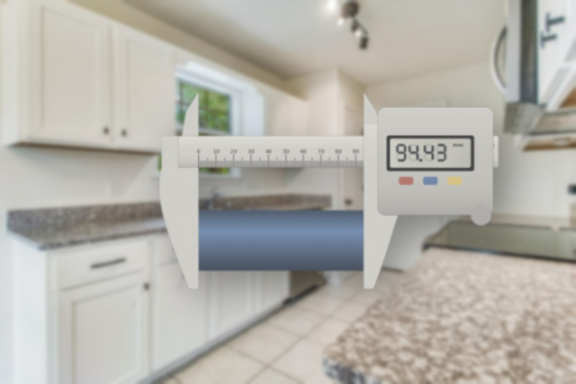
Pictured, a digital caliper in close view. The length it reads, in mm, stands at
94.43 mm
